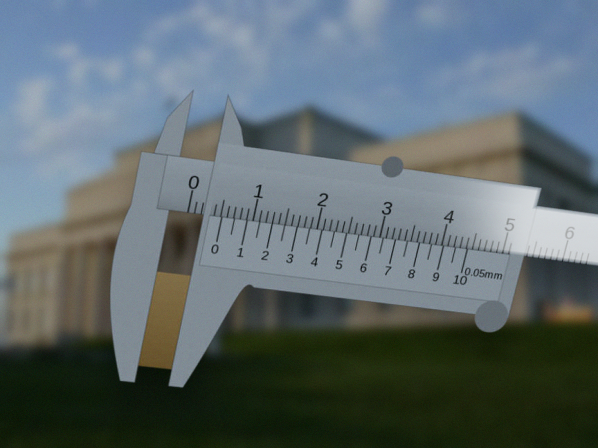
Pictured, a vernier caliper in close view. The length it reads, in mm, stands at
5.2 mm
